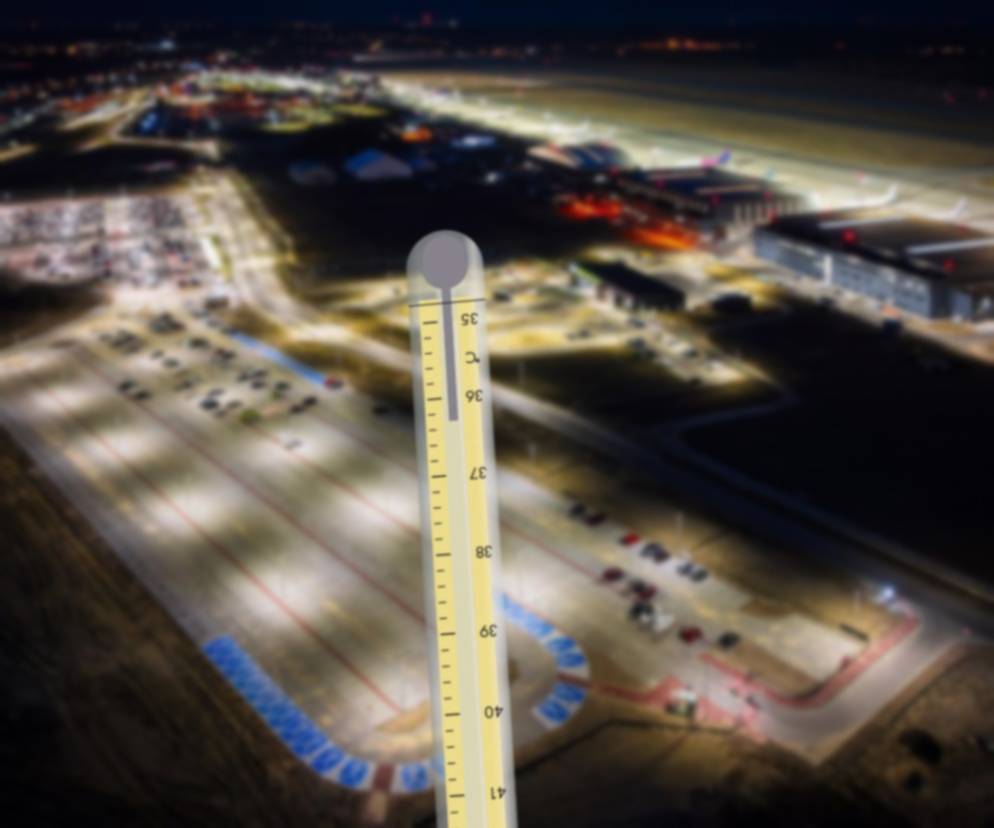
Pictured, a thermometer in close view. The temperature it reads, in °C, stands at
36.3 °C
